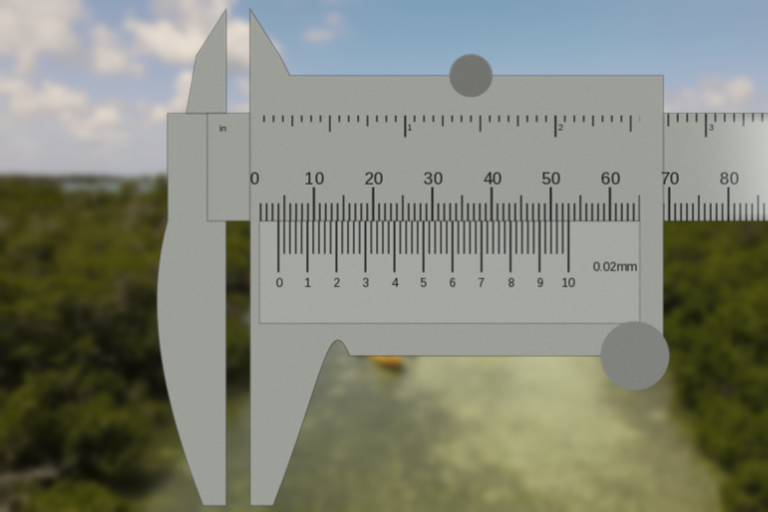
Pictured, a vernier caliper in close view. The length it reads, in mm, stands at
4.0 mm
